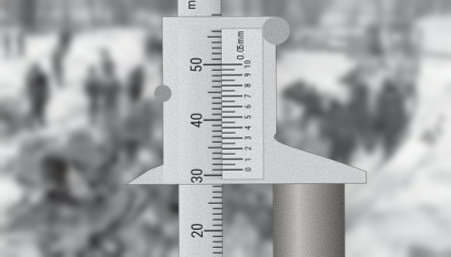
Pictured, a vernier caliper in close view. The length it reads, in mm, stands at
31.0 mm
